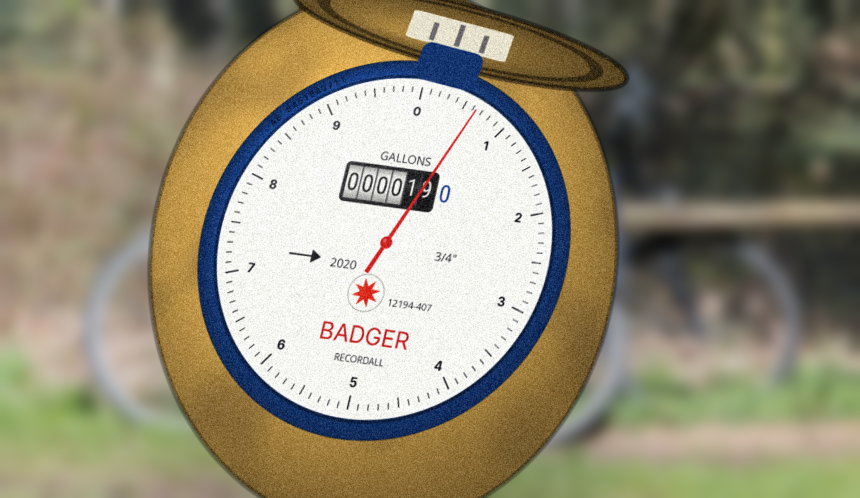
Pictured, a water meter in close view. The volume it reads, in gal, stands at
190.6 gal
